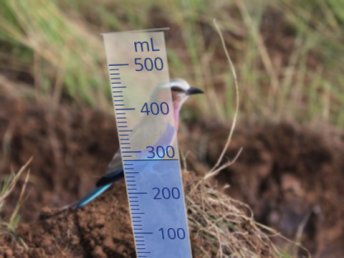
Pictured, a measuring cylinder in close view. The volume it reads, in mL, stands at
280 mL
